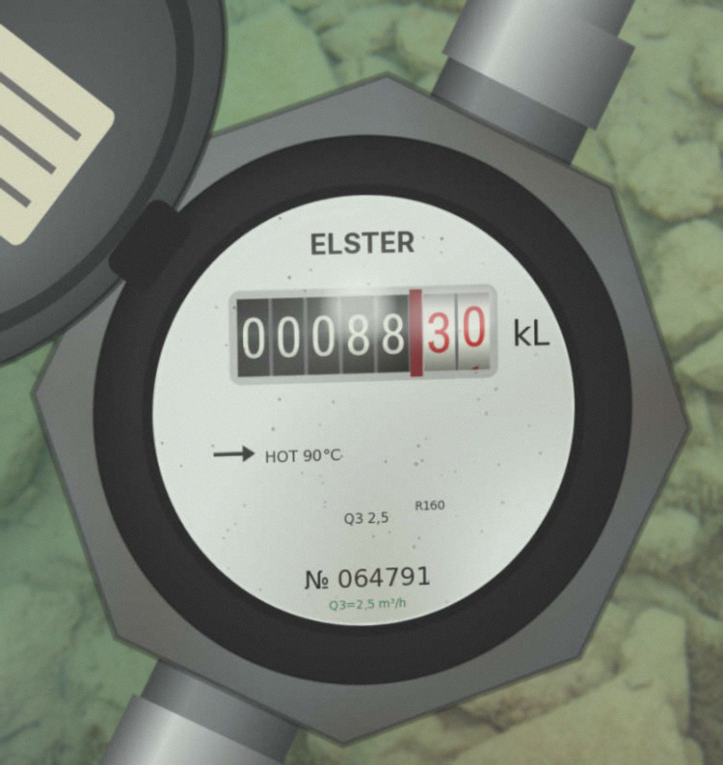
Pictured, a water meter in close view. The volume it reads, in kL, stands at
88.30 kL
